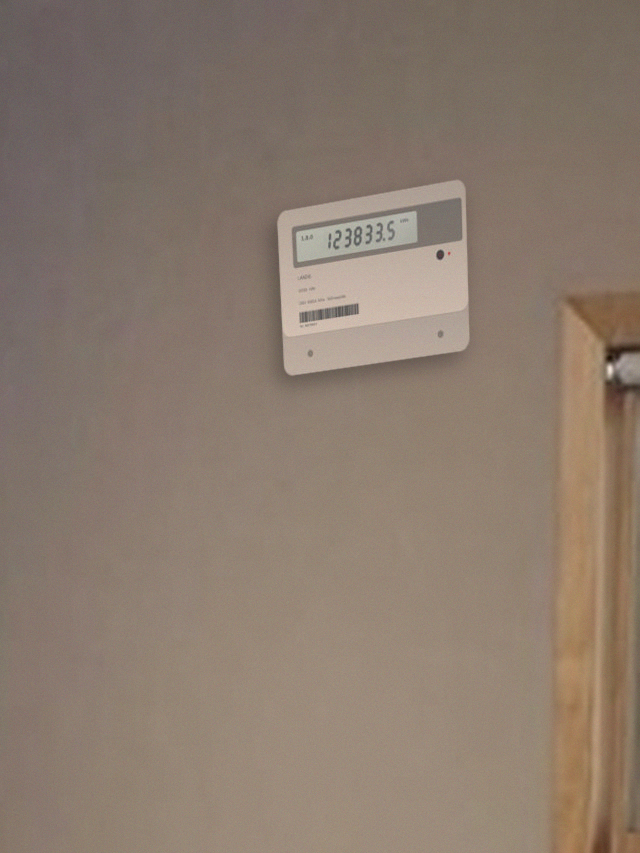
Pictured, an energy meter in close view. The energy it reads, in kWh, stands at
123833.5 kWh
